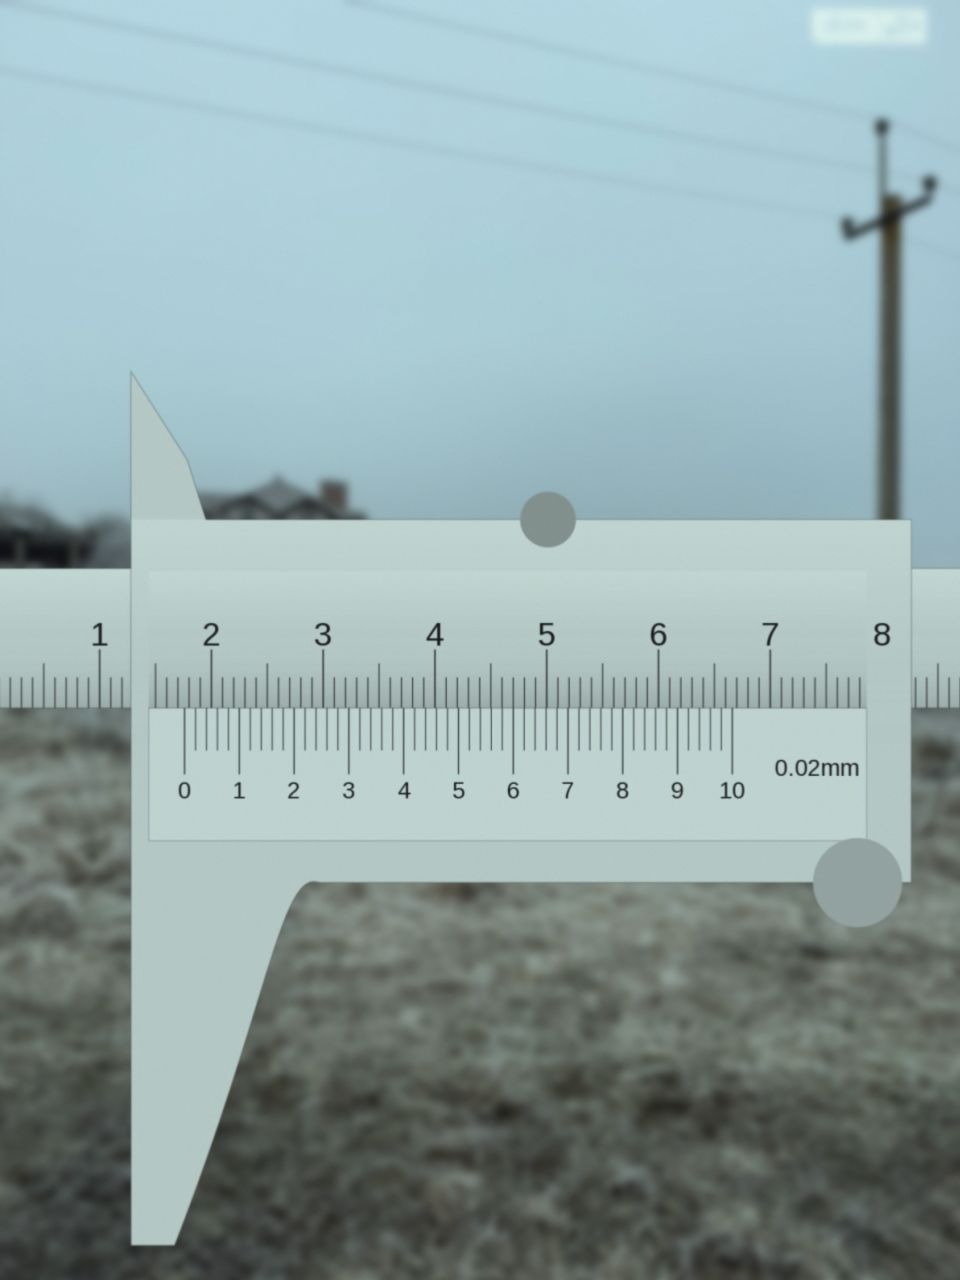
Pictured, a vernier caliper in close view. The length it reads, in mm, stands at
17.6 mm
